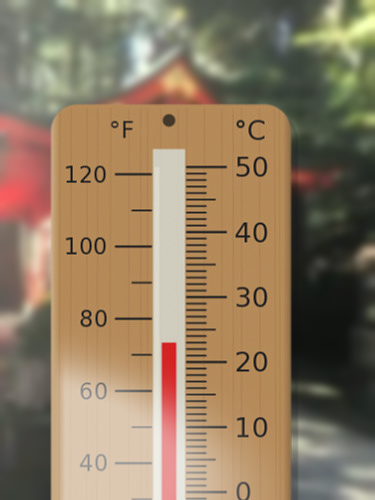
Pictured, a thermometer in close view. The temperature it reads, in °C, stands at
23 °C
